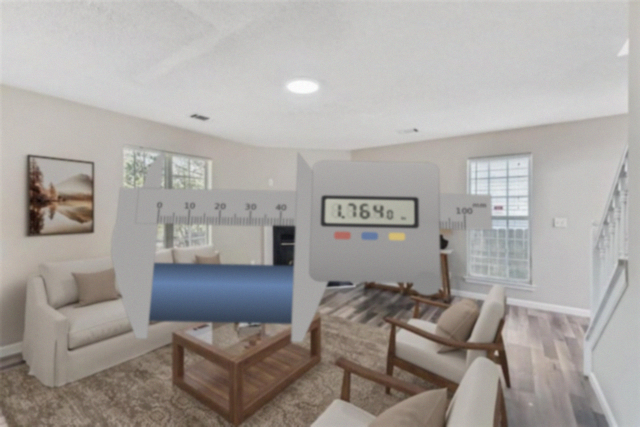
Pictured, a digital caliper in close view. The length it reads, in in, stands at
1.7640 in
